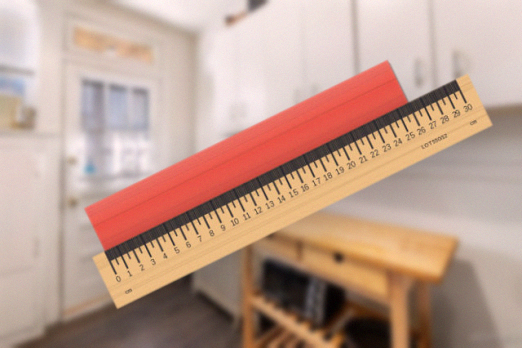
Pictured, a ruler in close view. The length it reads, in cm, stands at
26 cm
